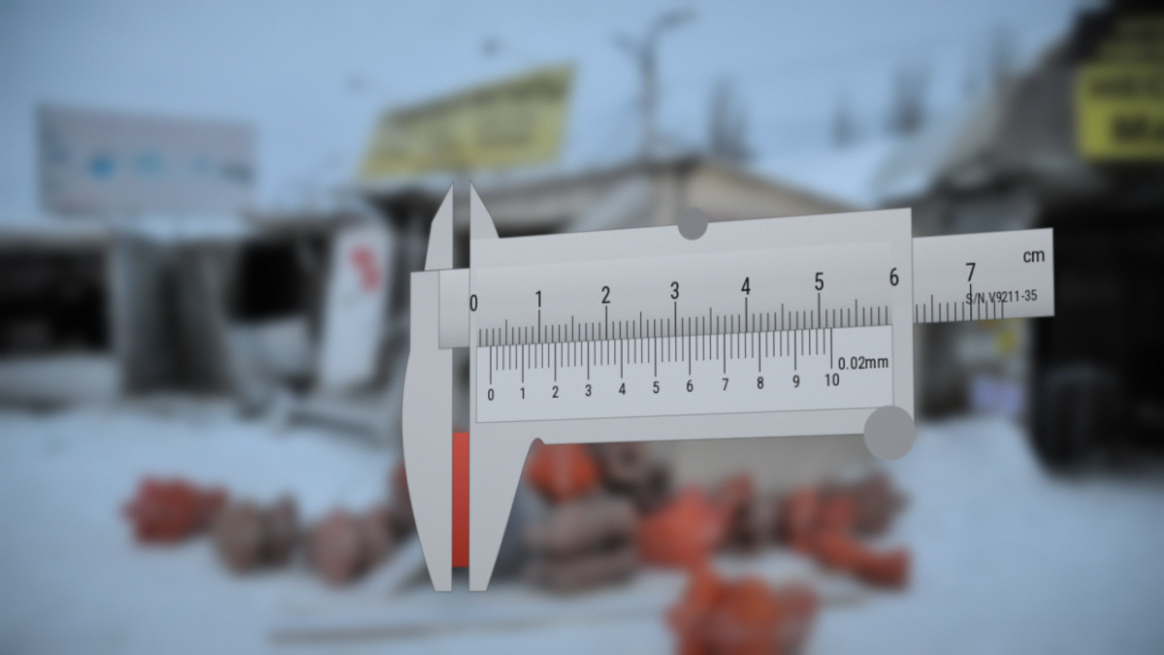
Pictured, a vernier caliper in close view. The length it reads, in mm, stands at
2.6 mm
